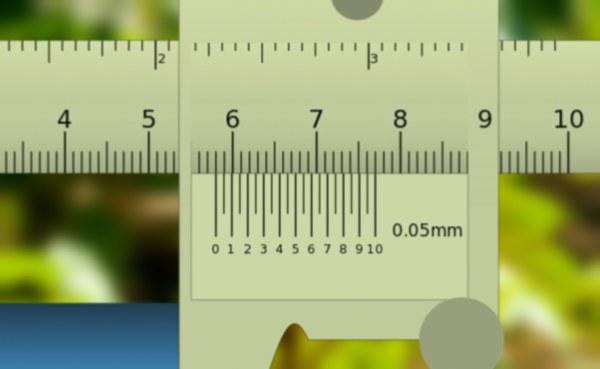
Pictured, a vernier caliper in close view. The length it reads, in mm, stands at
58.0 mm
